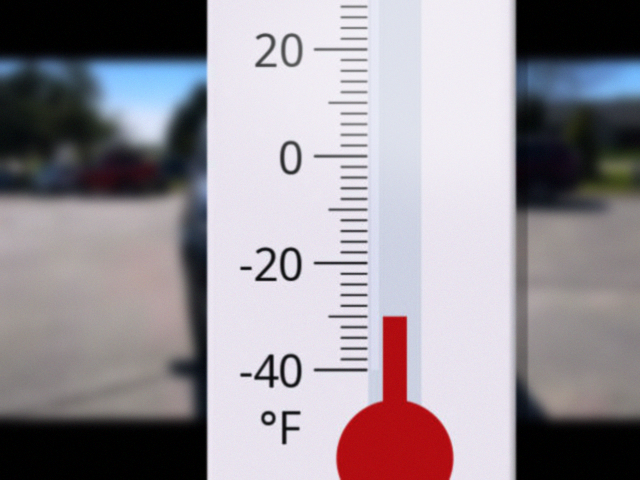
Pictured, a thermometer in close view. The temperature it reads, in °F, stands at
-30 °F
